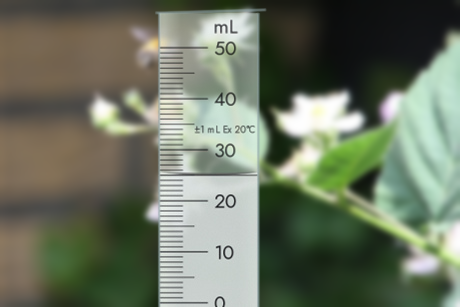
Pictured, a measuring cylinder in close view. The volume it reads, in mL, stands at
25 mL
